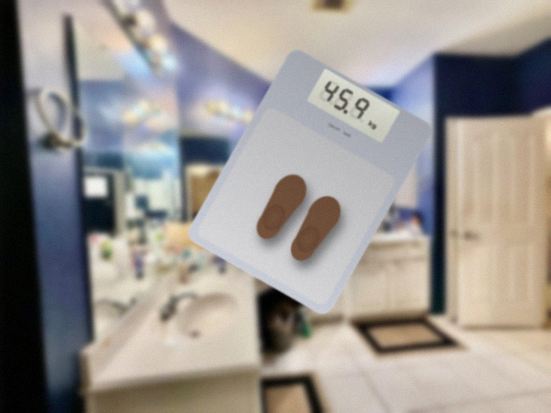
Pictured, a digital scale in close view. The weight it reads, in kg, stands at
45.9 kg
